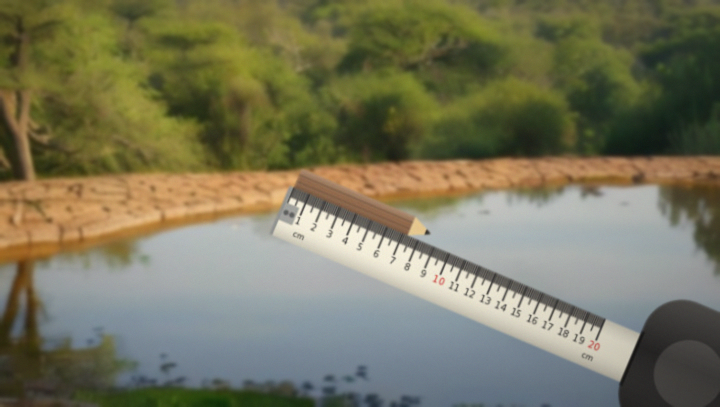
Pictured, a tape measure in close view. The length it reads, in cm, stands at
8.5 cm
